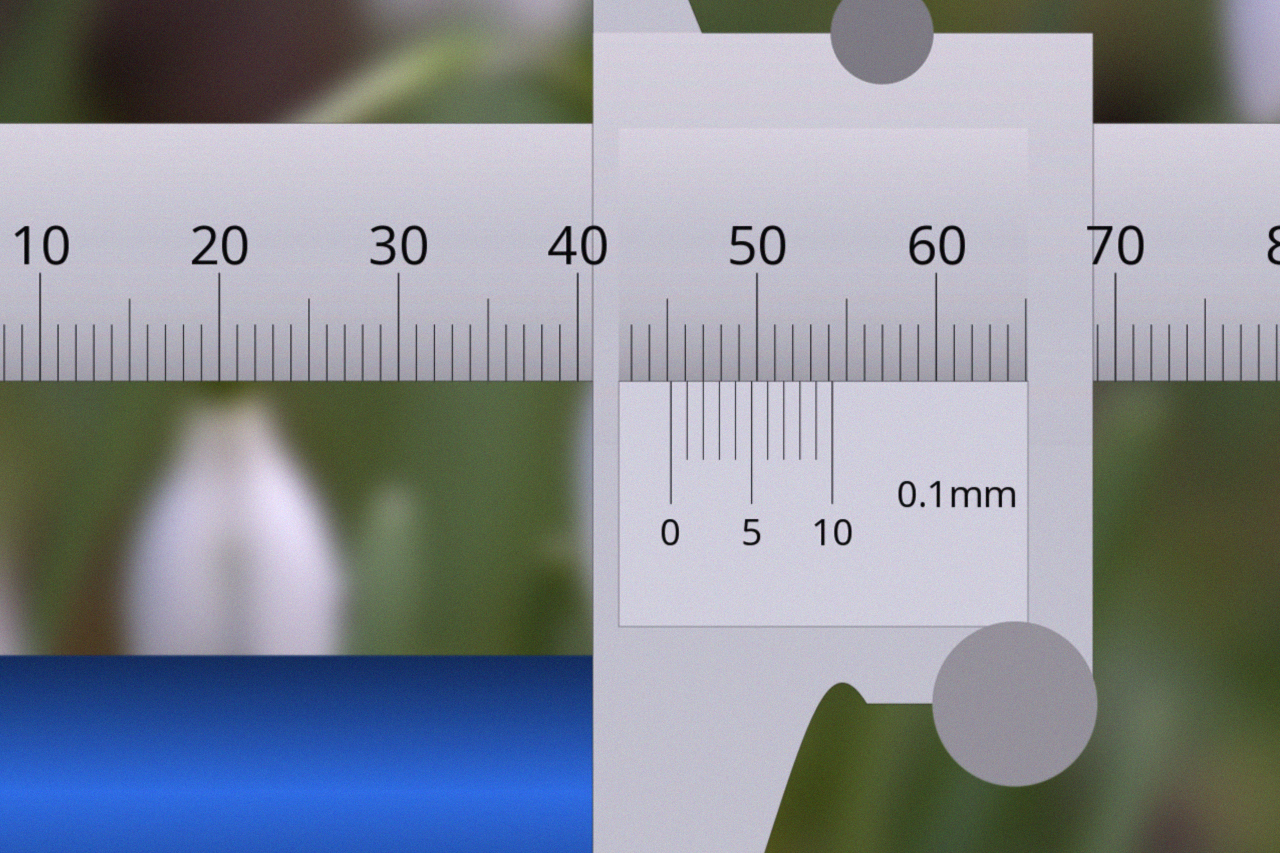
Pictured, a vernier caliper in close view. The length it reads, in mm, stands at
45.2 mm
